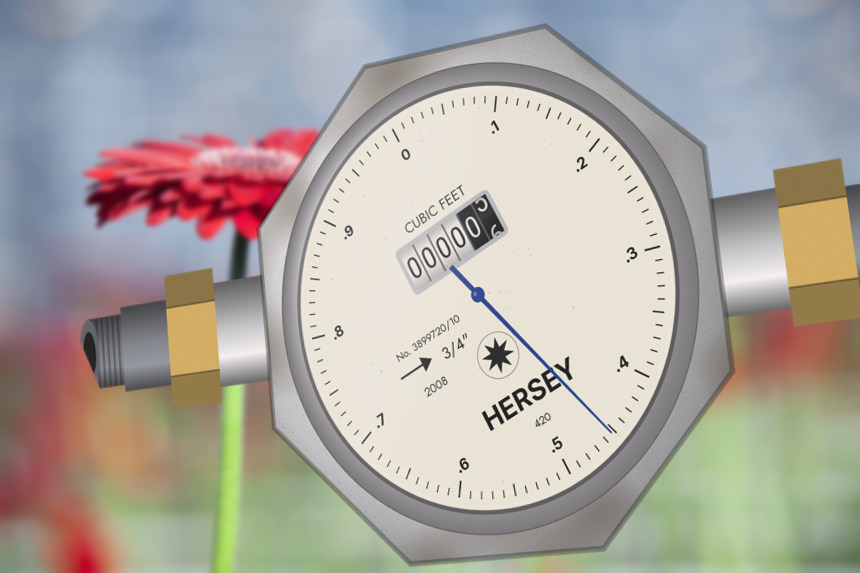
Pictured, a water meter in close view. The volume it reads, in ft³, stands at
5.45 ft³
